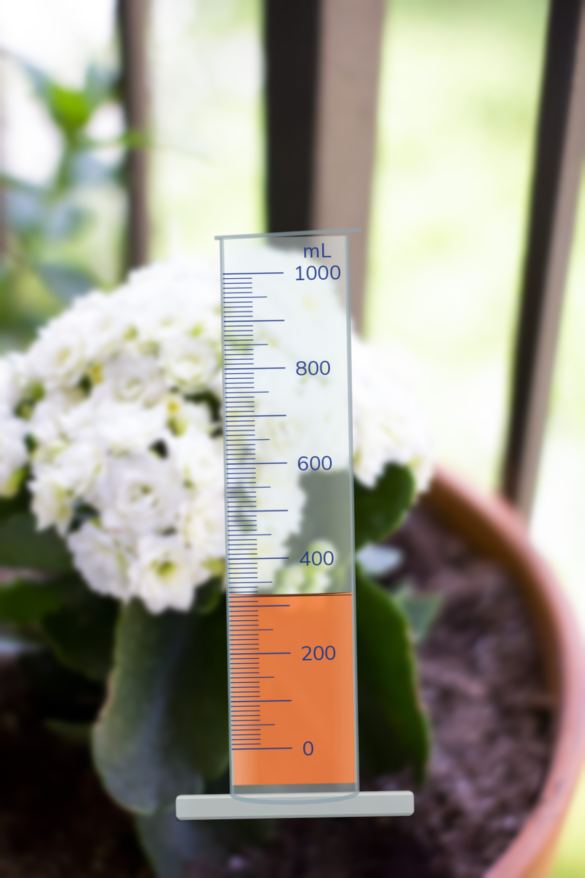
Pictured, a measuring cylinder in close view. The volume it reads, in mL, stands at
320 mL
